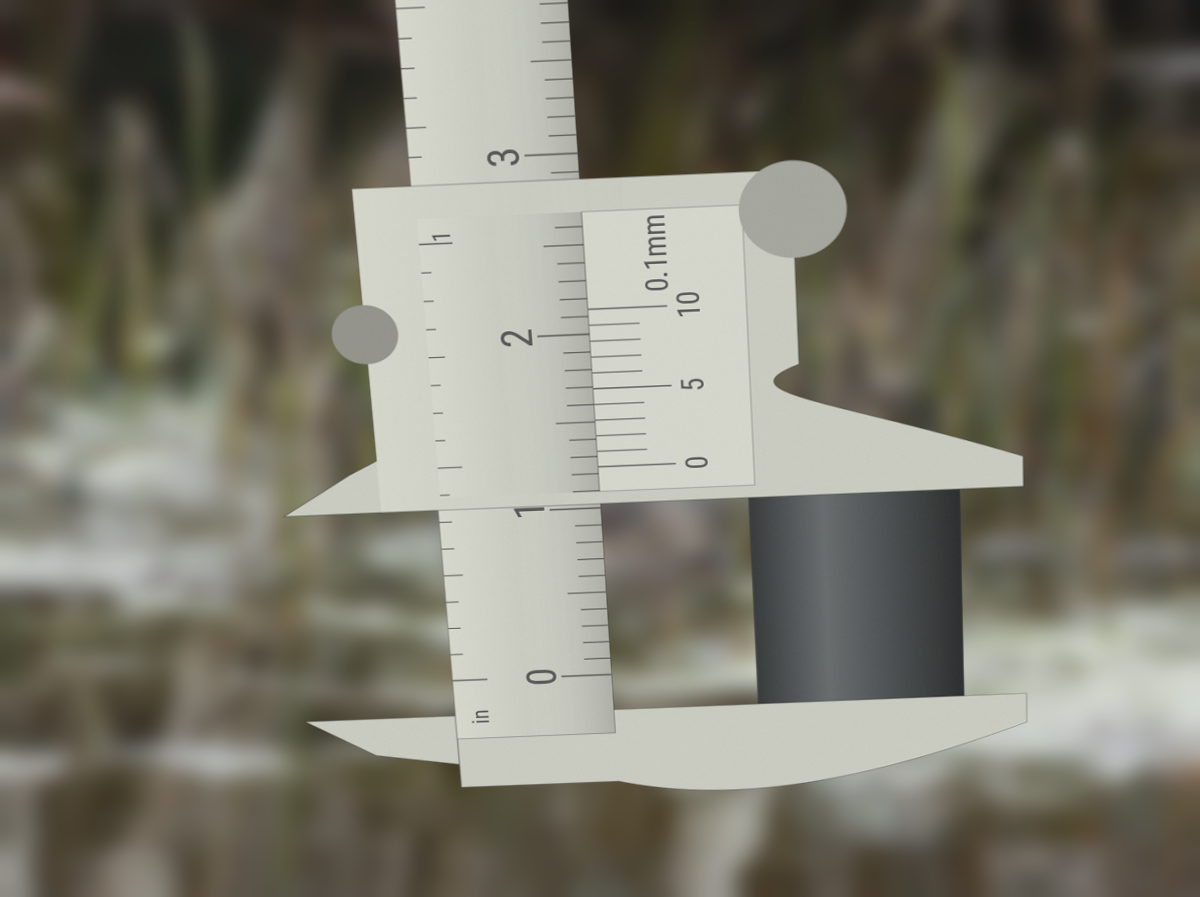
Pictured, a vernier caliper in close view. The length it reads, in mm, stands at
12.4 mm
